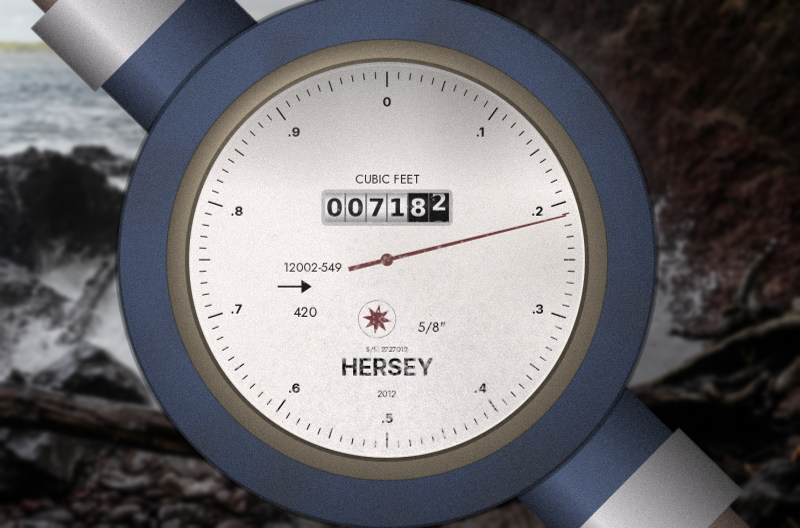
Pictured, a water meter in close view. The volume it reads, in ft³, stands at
7182.21 ft³
